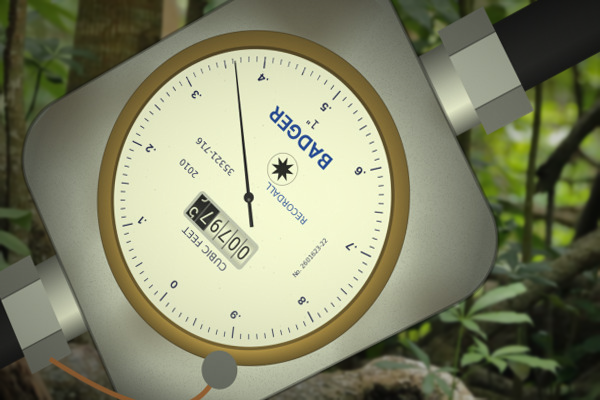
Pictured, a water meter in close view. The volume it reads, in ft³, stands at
7975.36 ft³
